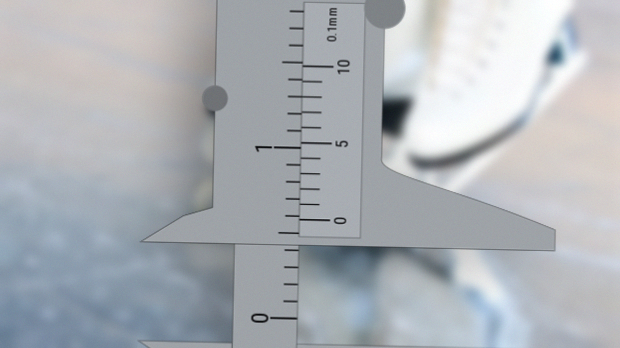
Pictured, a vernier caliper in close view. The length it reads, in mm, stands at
5.8 mm
